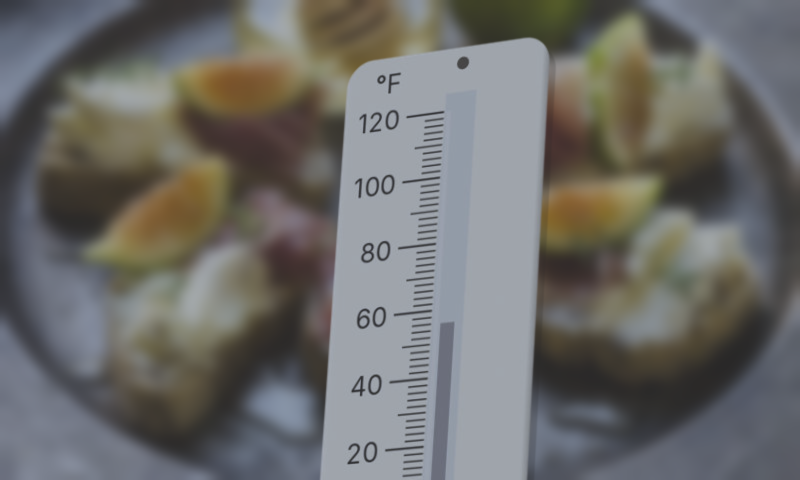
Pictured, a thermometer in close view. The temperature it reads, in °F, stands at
56 °F
